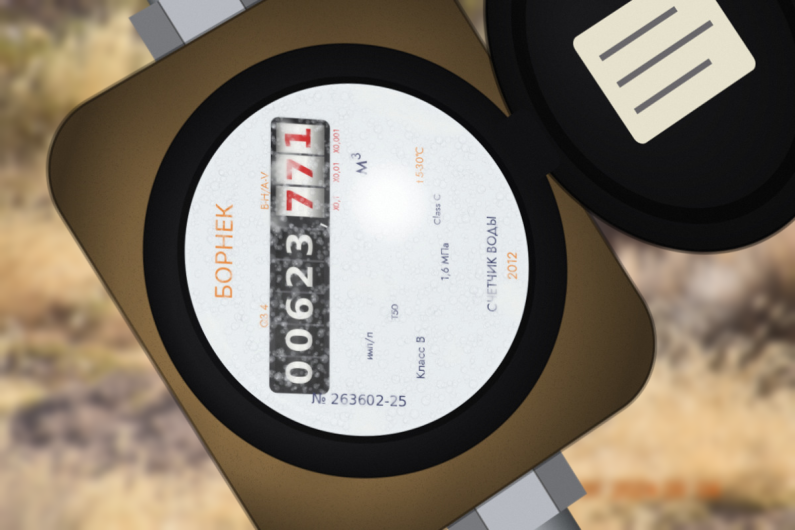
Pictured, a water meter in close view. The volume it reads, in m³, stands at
623.771 m³
